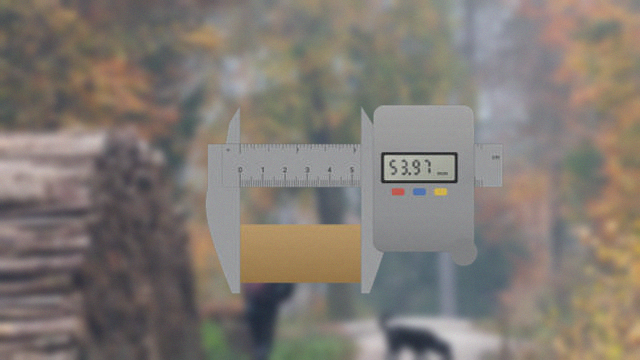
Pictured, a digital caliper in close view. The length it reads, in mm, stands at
53.97 mm
